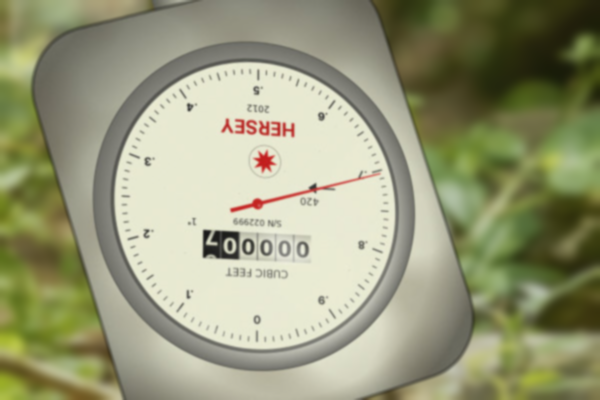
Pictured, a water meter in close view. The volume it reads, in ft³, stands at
6.70 ft³
